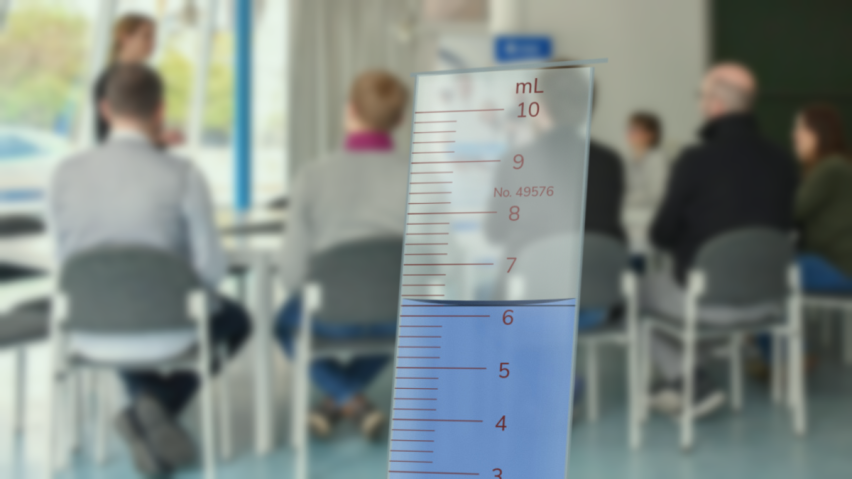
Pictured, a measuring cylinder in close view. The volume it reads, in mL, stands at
6.2 mL
